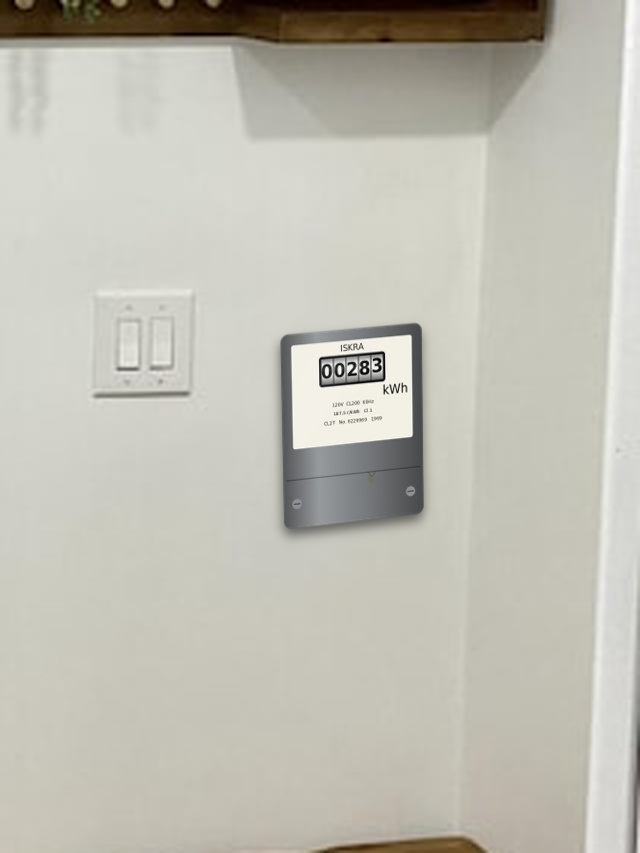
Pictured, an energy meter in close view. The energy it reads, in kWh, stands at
283 kWh
